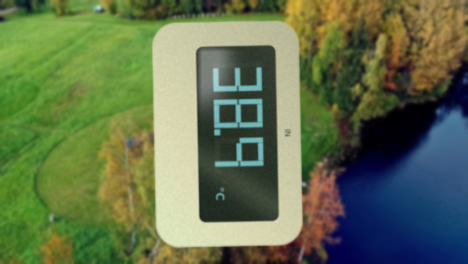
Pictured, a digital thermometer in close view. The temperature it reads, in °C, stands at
38.9 °C
